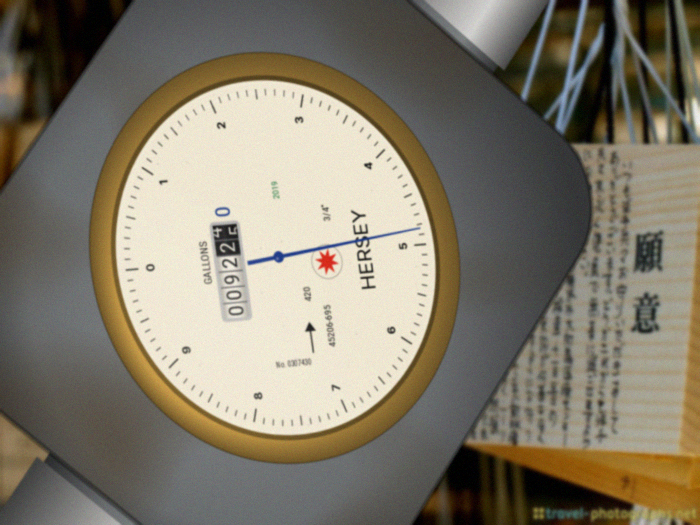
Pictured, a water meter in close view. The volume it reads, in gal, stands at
92244.8 gal
